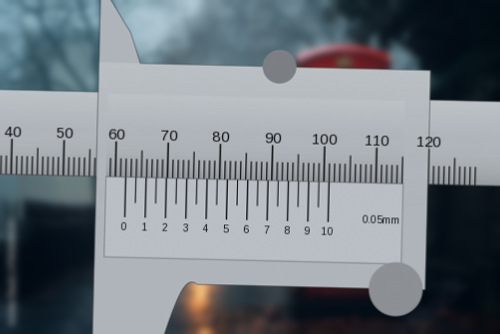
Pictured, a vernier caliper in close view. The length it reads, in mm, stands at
62.0 mm
